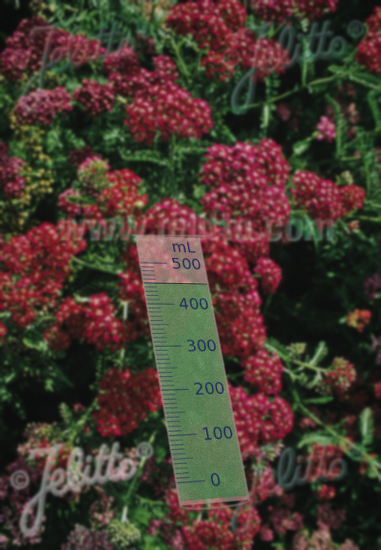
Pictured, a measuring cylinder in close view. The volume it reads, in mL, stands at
450 mL
